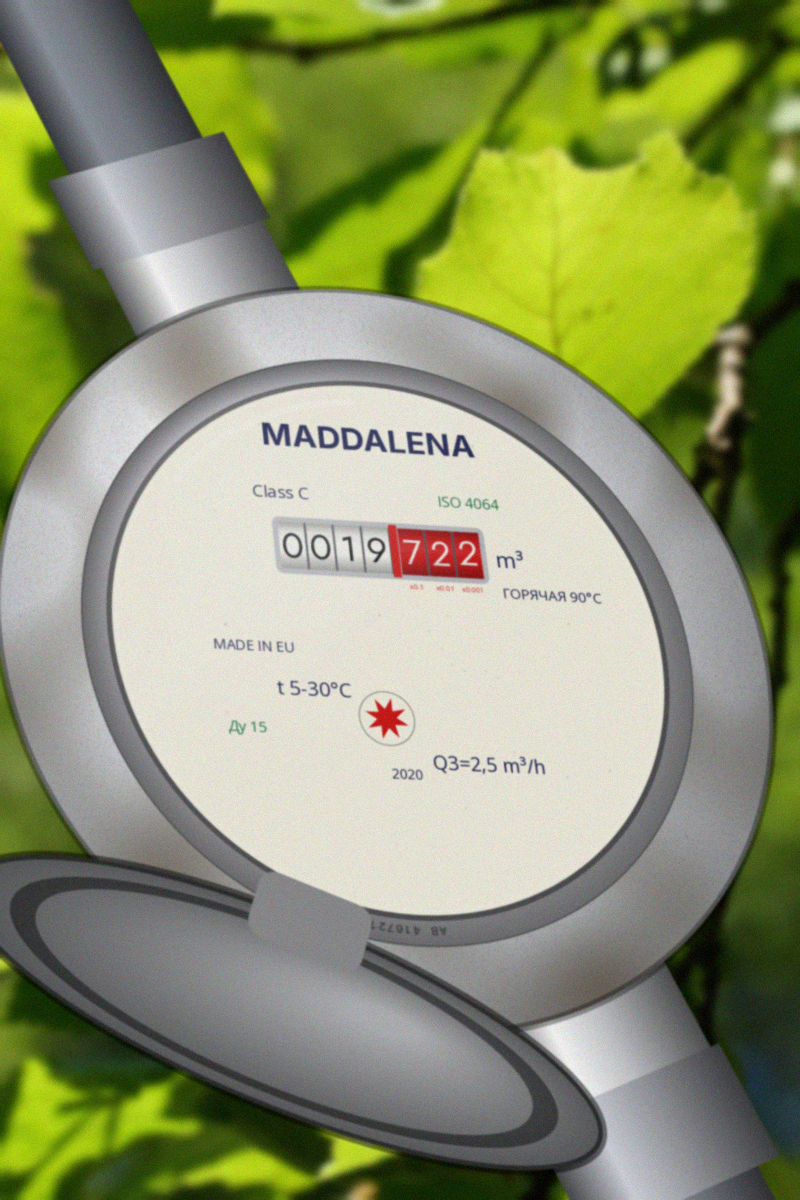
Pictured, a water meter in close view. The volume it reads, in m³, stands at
19.722 m³
